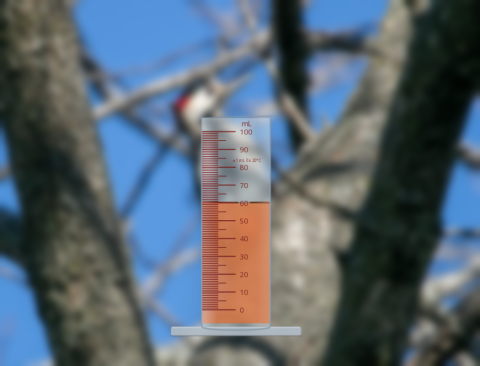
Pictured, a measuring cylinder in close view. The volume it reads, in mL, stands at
60 mL
